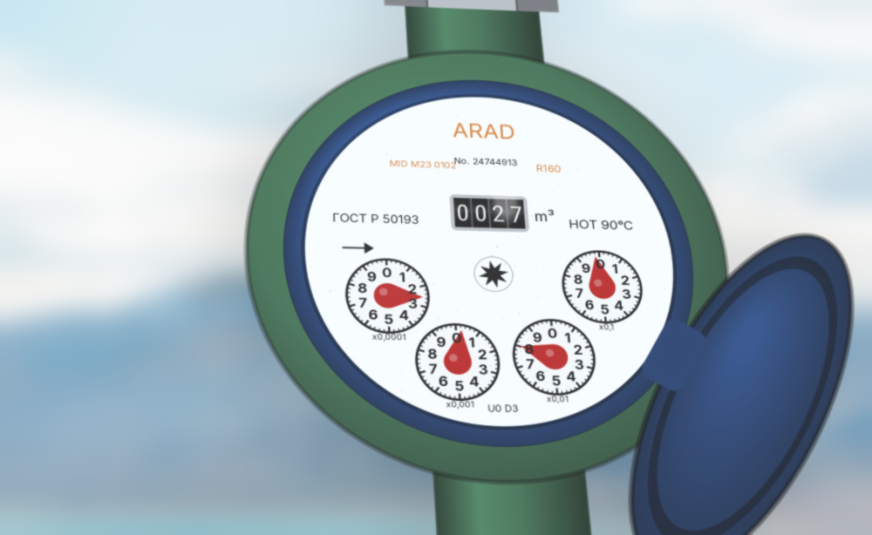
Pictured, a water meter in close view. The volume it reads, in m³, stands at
26.9802 m³
